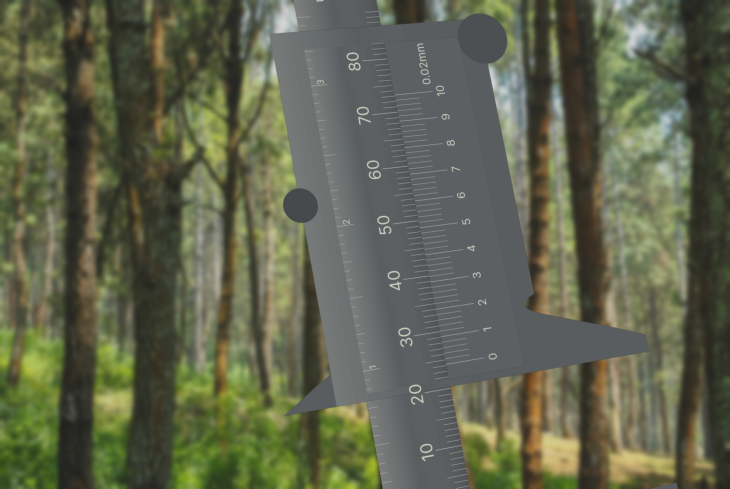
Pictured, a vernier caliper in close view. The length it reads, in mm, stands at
24.2 mm
